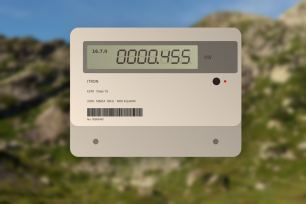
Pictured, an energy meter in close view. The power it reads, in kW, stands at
0.455 kW
